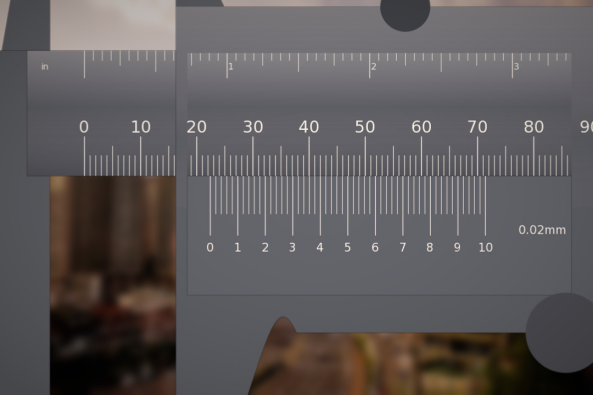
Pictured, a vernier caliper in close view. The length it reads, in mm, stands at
22.4 mm
